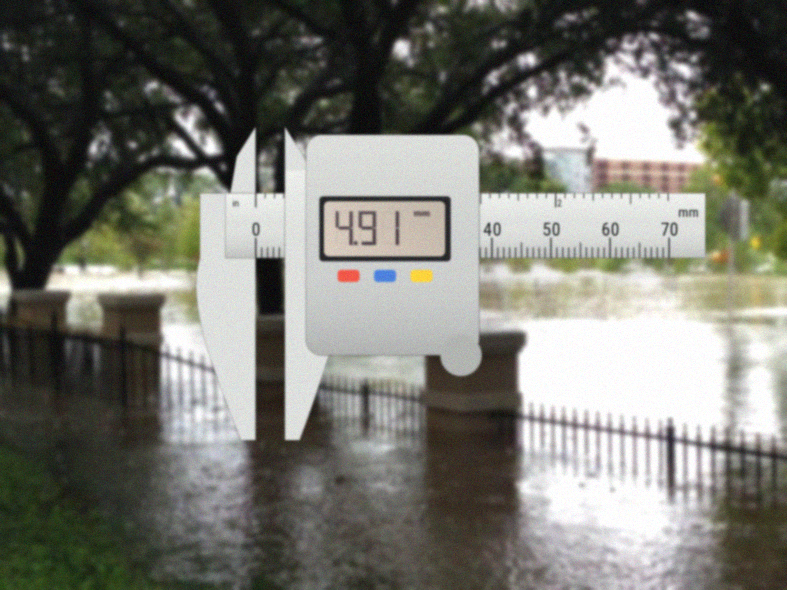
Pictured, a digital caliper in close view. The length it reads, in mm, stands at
4.91 mm
